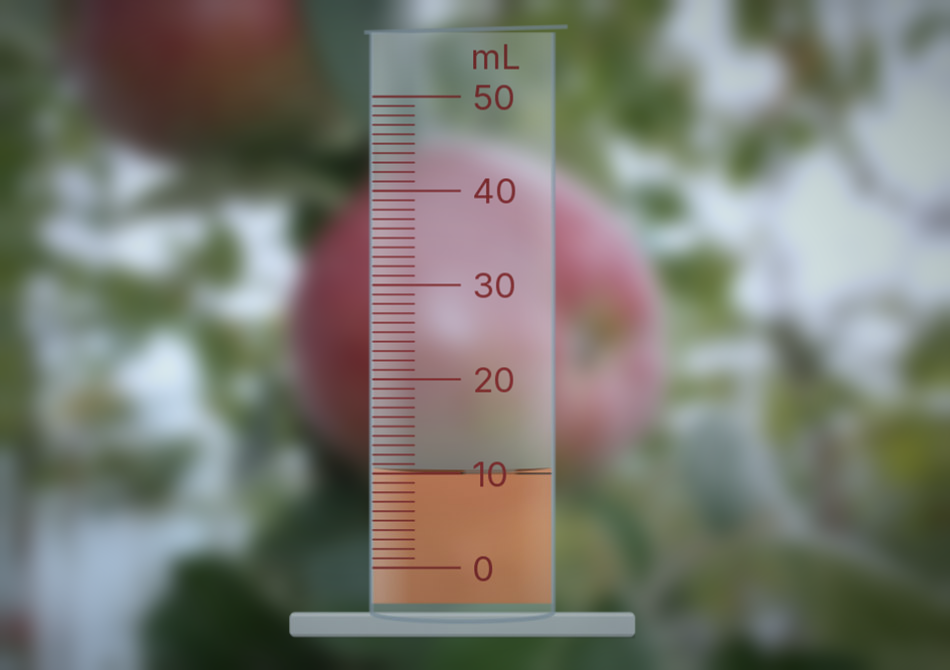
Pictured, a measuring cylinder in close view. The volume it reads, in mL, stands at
10 mL
